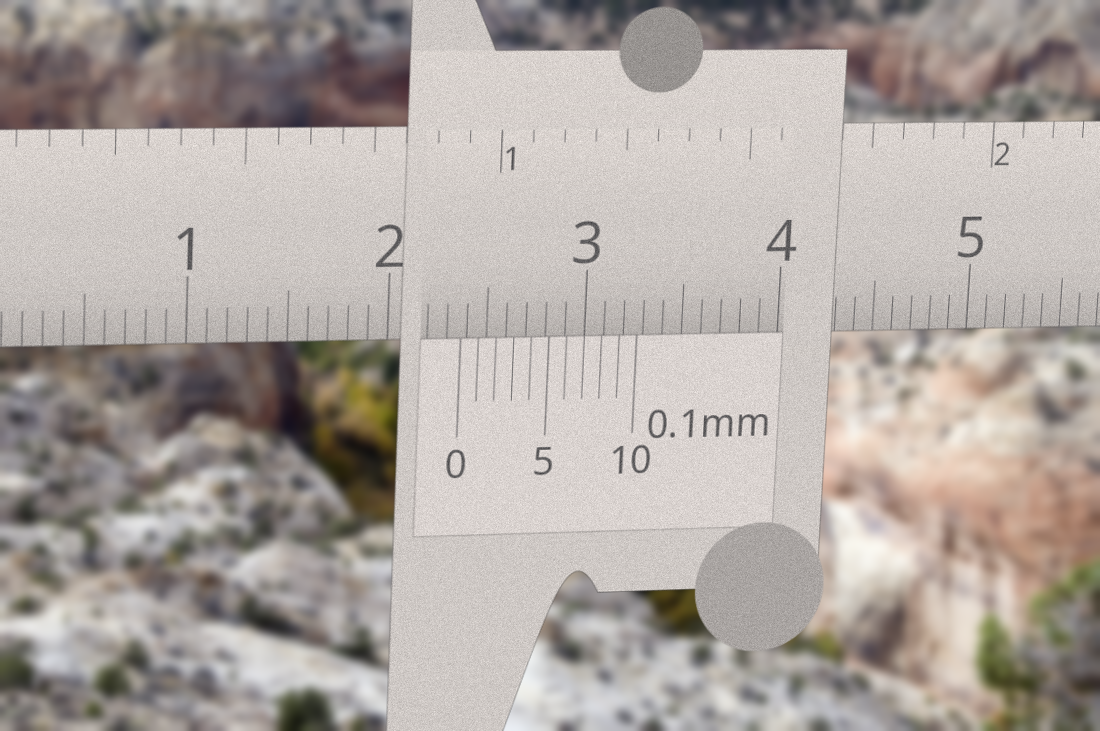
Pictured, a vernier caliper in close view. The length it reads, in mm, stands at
23.7 mm
